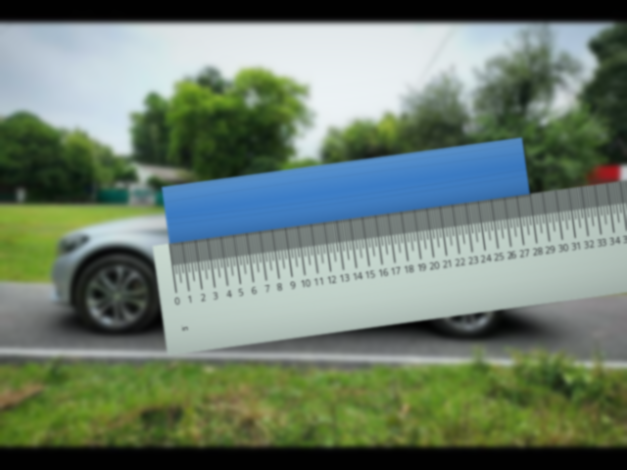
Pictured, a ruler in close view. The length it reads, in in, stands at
28 in
